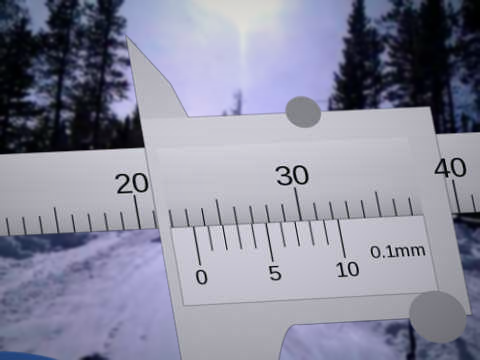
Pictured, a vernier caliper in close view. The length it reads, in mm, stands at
23.3 mm
